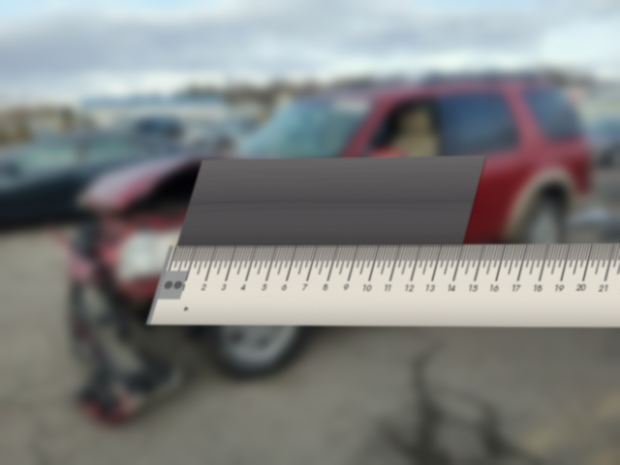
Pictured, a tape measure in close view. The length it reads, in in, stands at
14 in
